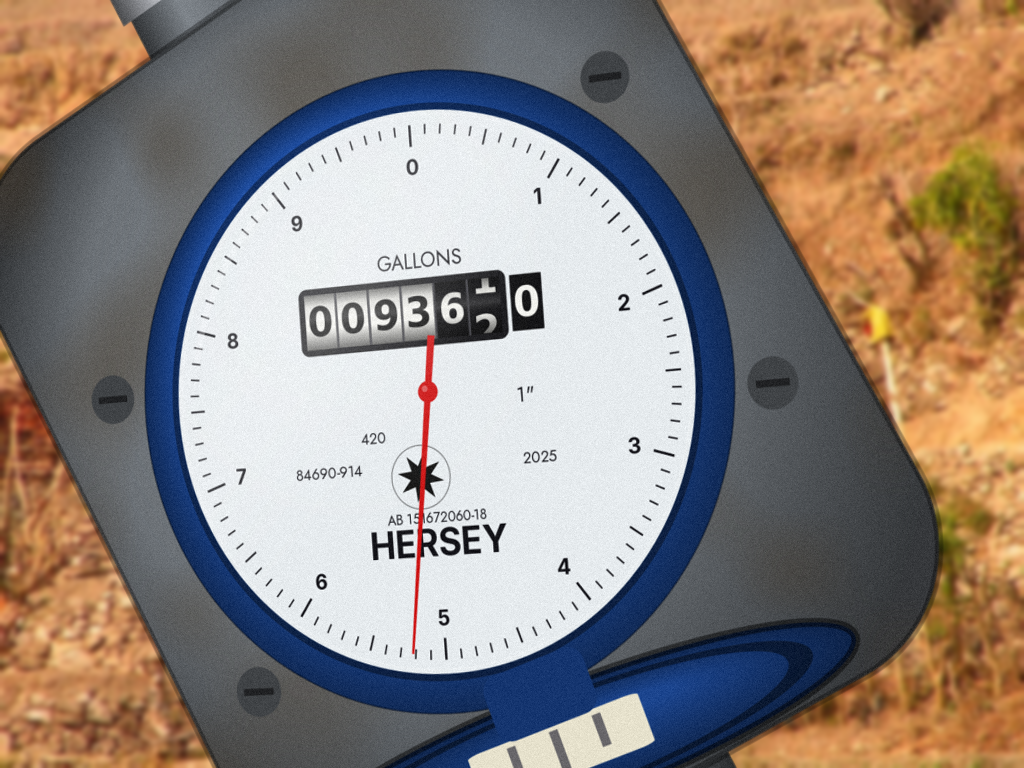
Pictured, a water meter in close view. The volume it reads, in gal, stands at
93615.2 gal
